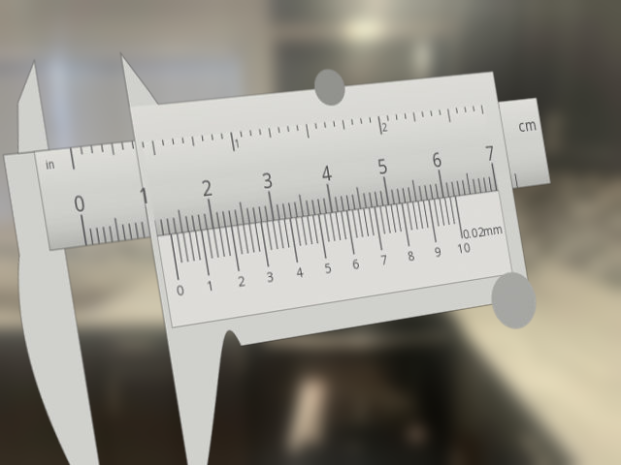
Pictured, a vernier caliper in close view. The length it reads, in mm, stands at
13.2 mm
